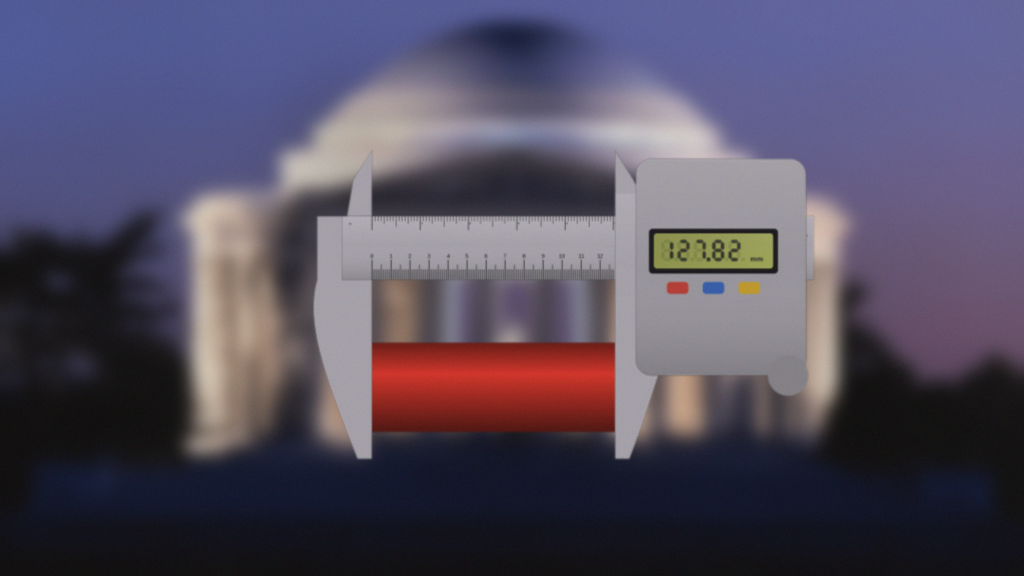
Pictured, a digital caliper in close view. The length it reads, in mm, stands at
127.82 mm
